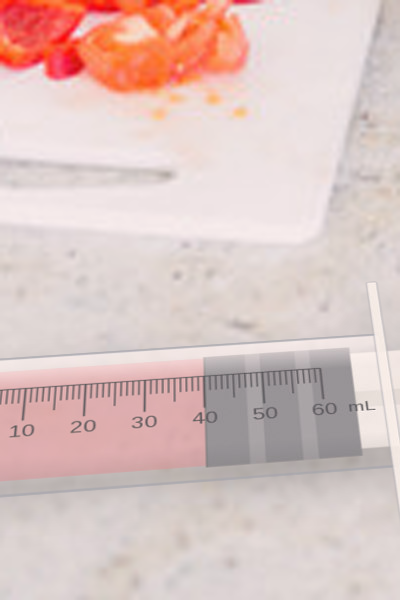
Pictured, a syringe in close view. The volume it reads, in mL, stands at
40 mL
